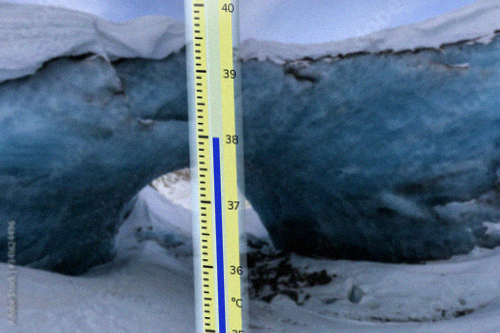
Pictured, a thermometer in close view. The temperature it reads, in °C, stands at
38 °C
